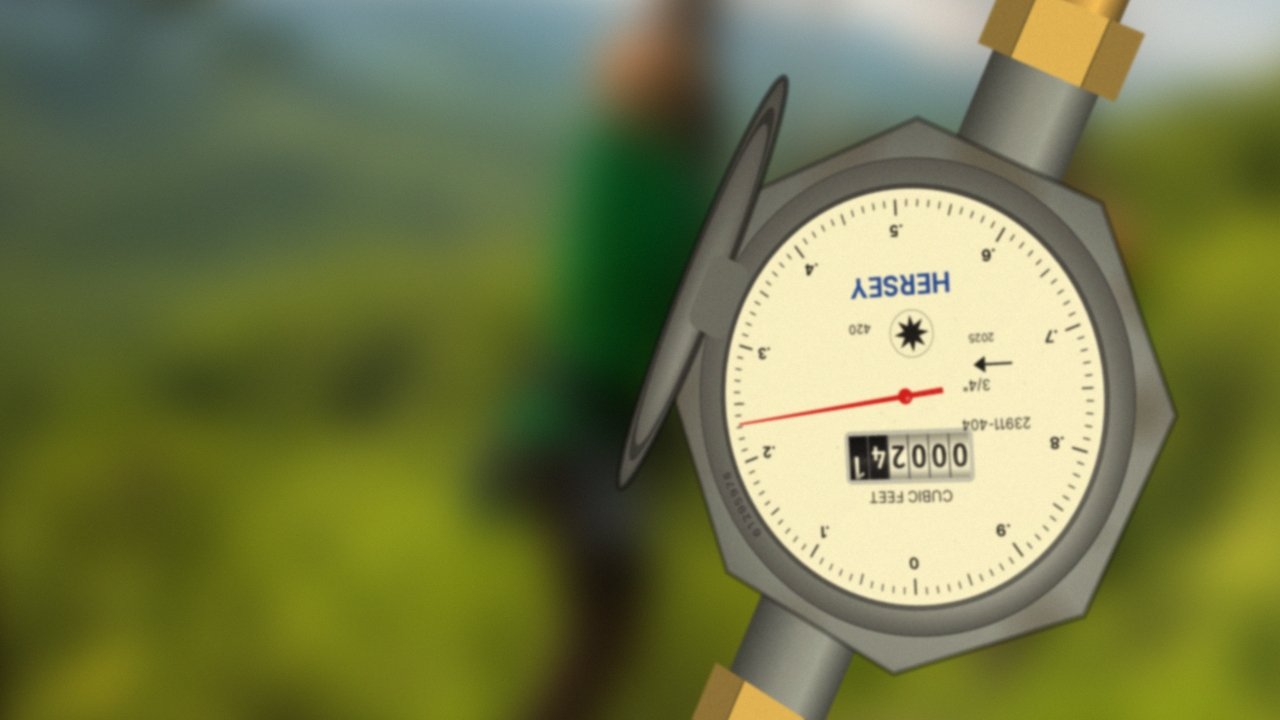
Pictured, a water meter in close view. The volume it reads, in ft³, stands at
241.23 ft³
